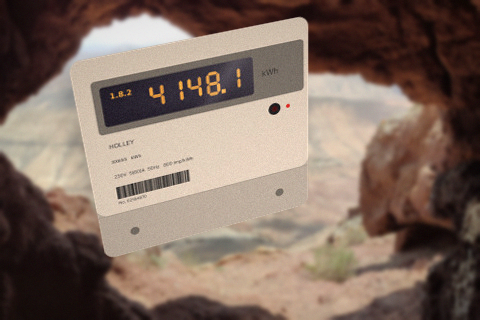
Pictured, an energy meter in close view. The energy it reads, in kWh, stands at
4148.1 kWh
